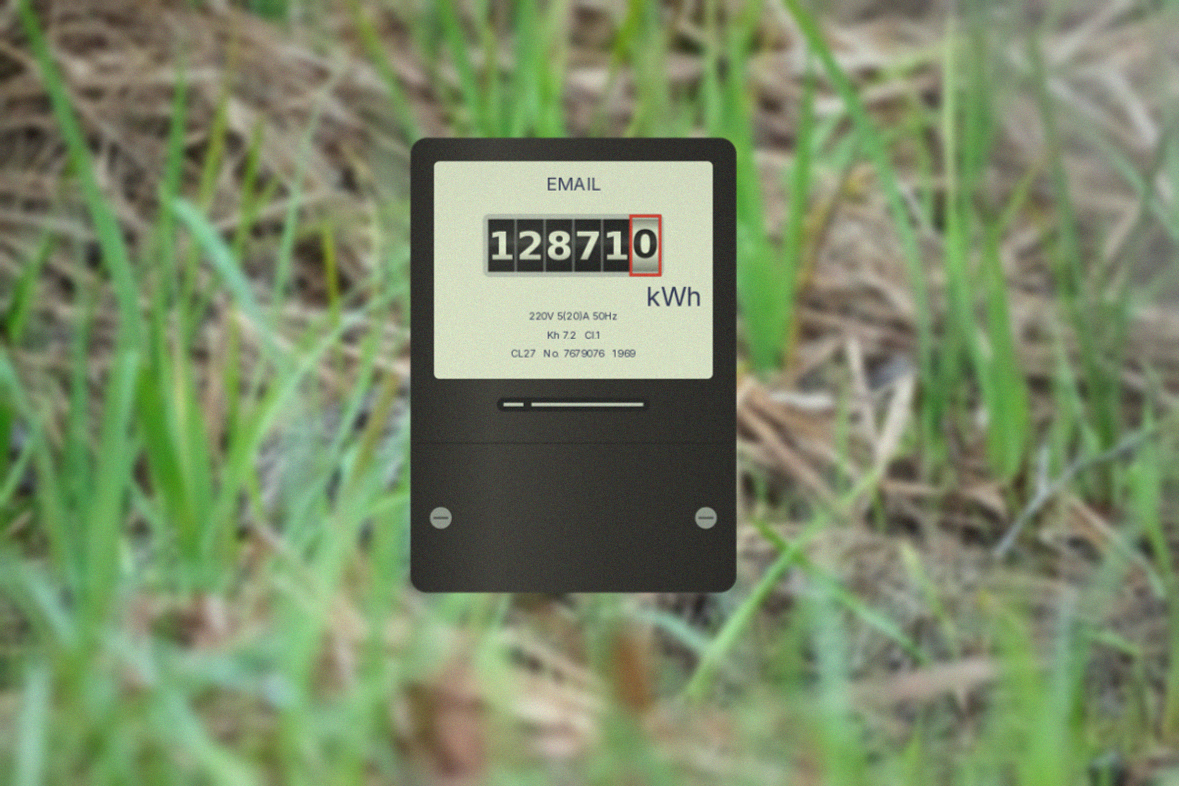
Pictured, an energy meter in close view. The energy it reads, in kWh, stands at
12871.0 kWh
